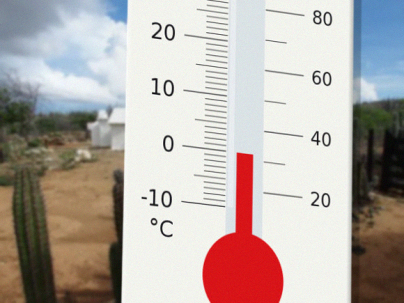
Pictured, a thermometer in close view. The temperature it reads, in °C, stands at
0 °C
